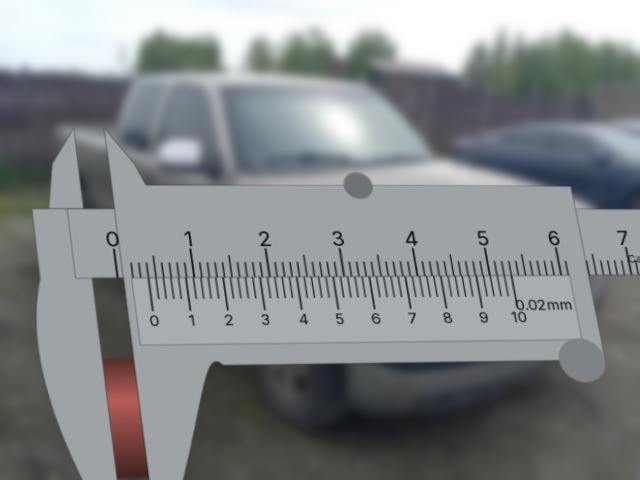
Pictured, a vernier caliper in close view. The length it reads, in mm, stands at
4.0 mm
